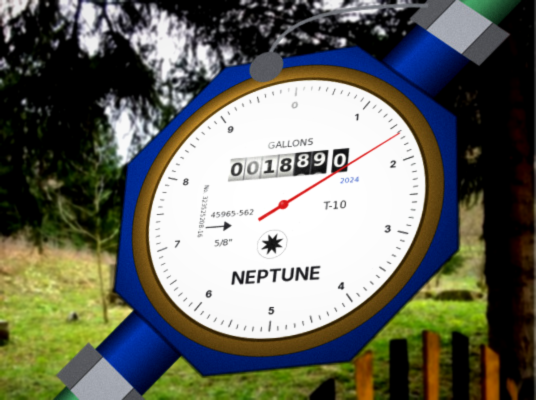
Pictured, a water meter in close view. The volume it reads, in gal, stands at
18891.6 gal
